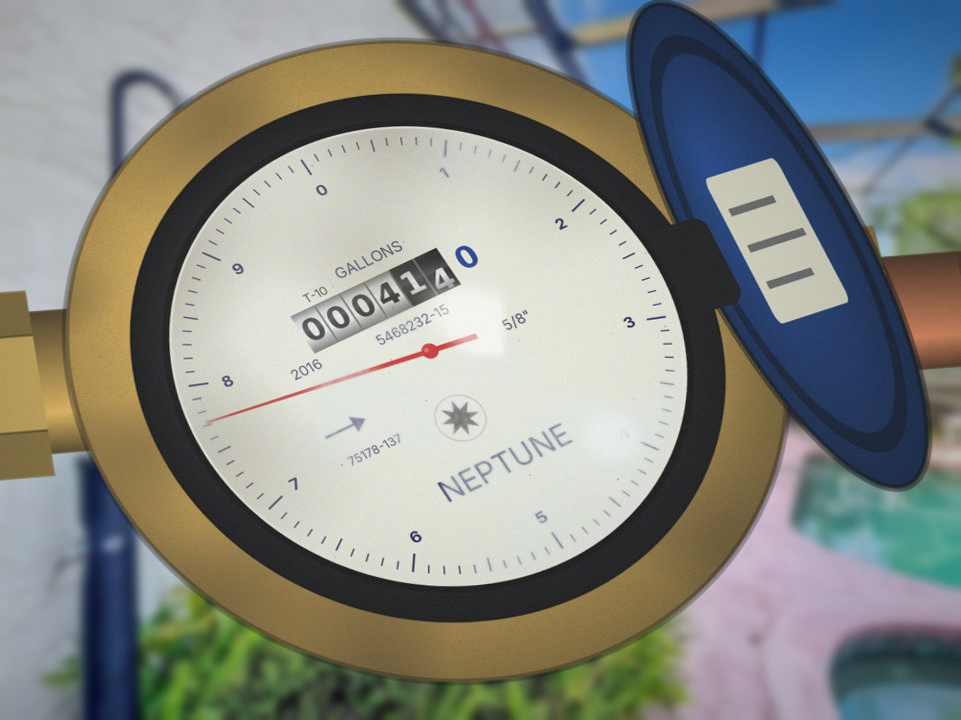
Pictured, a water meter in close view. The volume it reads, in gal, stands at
4137.7 gal
